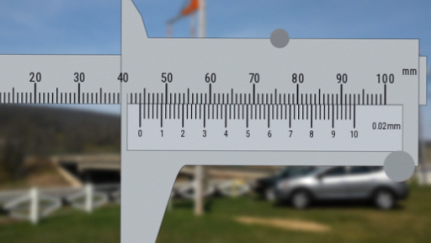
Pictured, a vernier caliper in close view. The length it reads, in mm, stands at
44.0 mm
